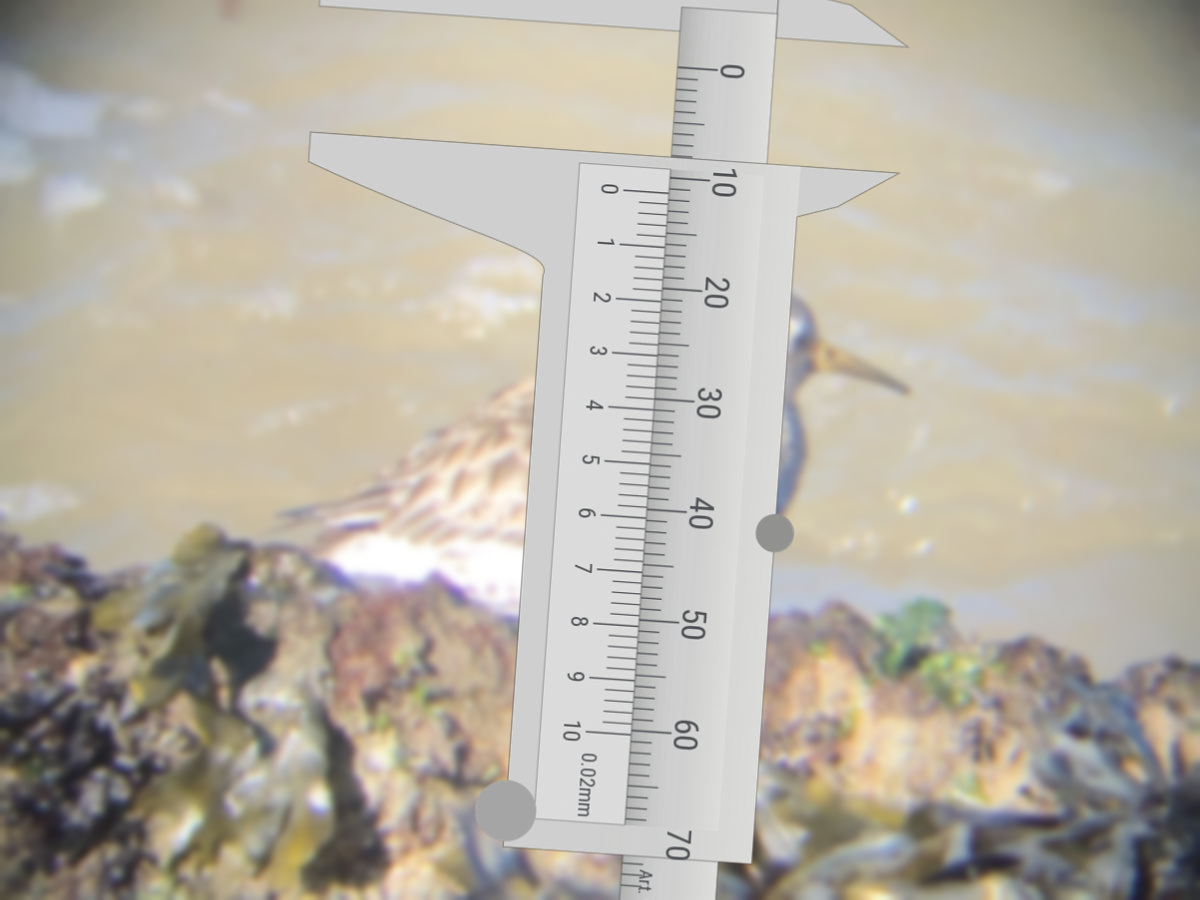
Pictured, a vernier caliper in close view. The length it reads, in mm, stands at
11.4 mm
